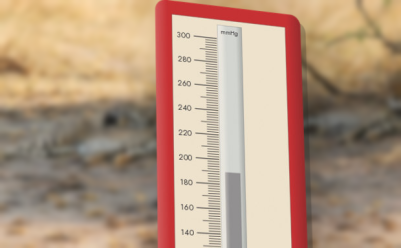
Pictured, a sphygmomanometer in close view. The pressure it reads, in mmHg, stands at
190 mmHg
